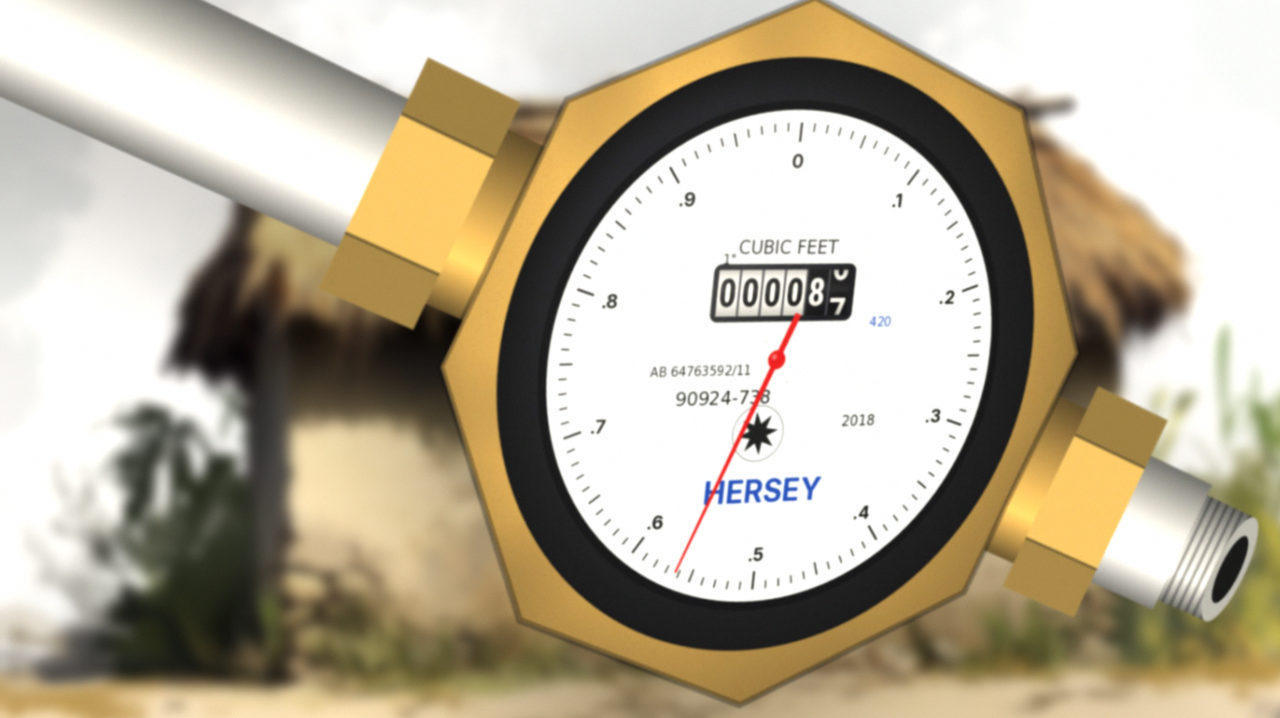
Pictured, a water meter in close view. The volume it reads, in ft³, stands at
86.56 ft³
